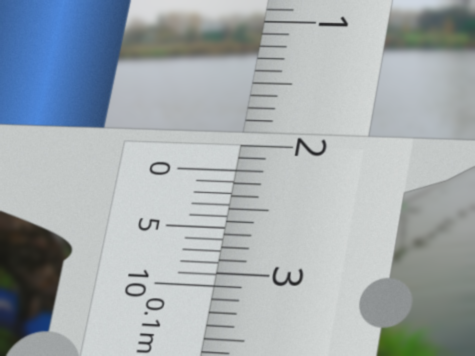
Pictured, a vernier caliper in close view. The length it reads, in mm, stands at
22.0 mm
